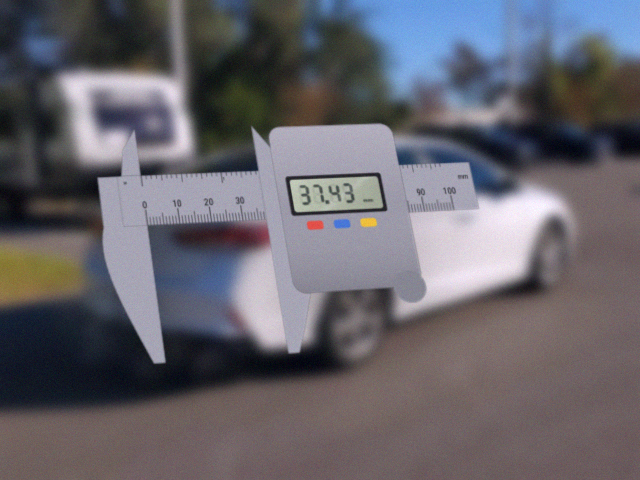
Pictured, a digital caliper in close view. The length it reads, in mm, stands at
37.43 mm
